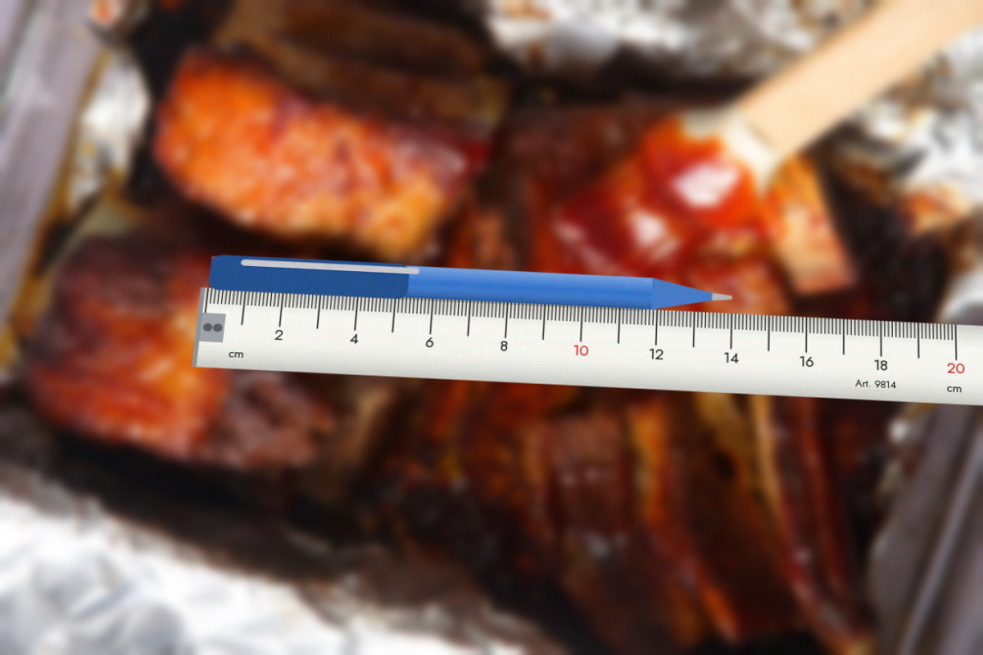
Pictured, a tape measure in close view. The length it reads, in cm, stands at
14 cm
